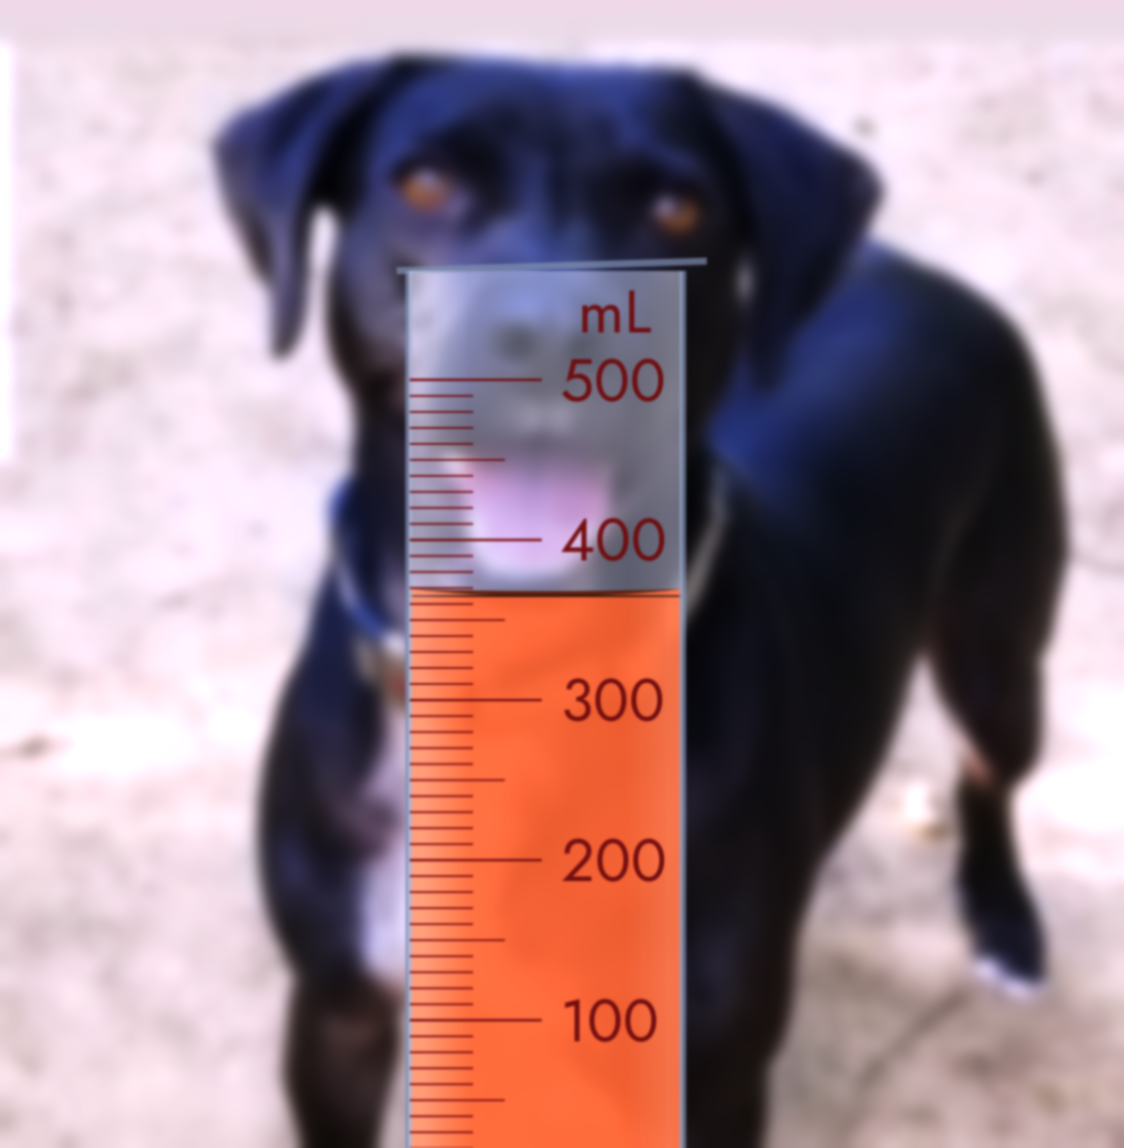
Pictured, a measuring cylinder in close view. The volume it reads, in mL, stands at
365 mL
